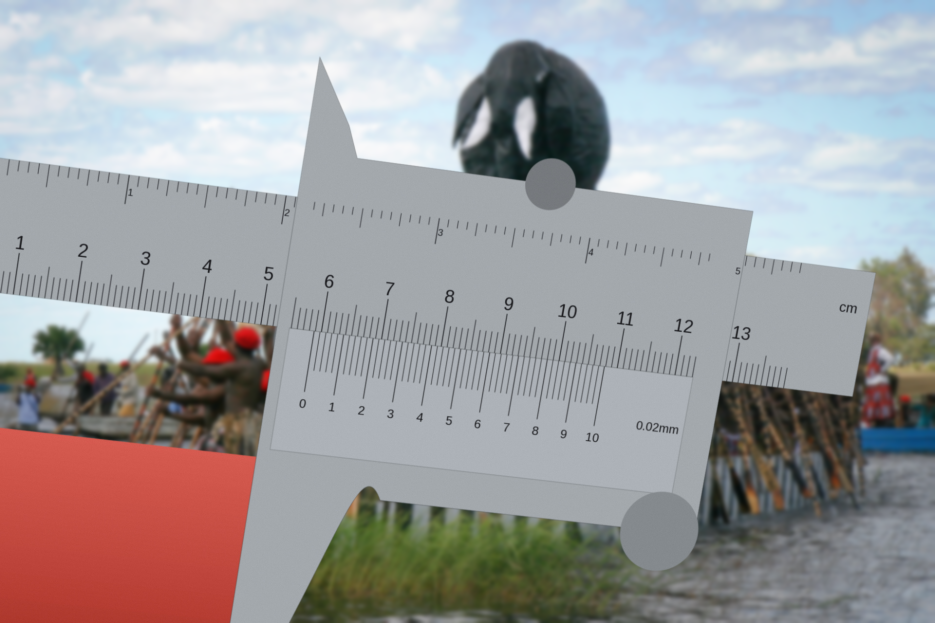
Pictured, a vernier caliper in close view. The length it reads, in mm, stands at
58.8 mm
